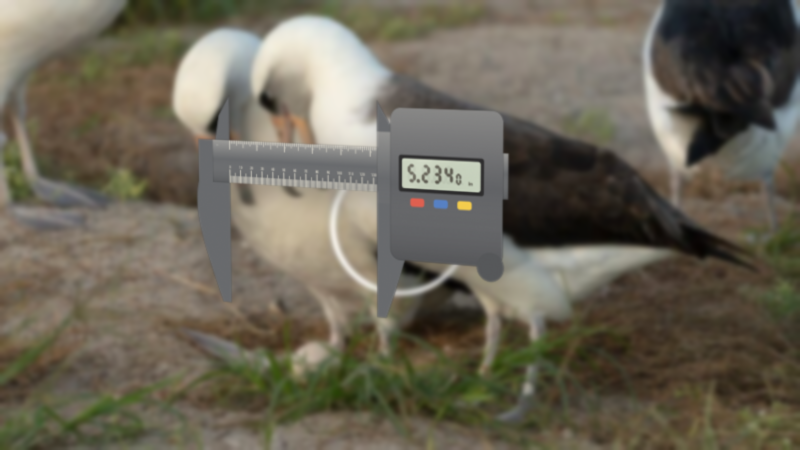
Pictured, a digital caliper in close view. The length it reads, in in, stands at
5.2340 in
